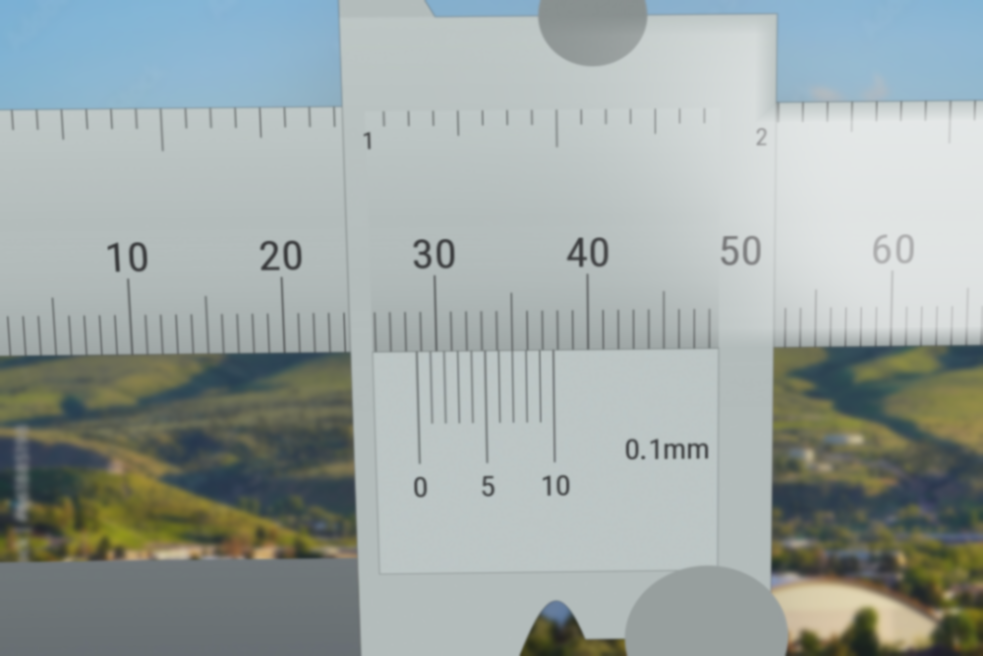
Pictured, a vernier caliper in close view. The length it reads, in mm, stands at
28.7 mm
